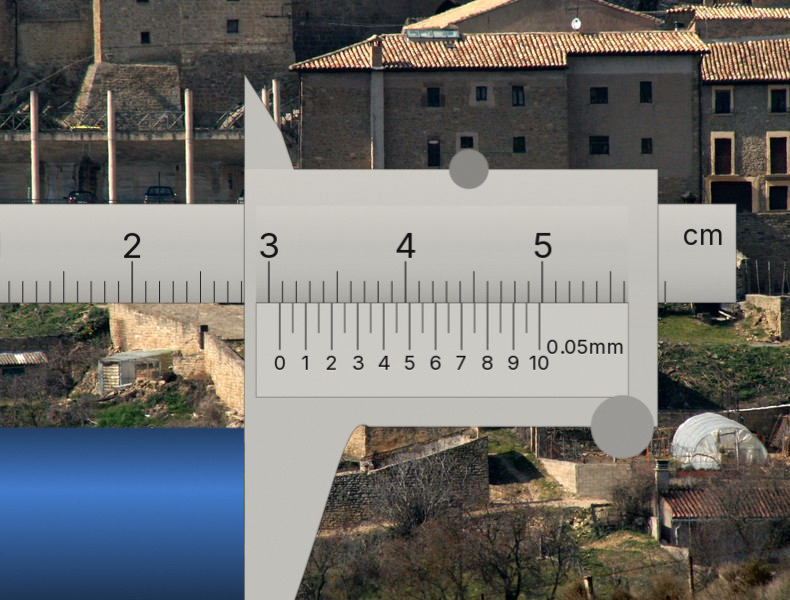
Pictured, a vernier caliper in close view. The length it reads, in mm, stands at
30.8 mm
